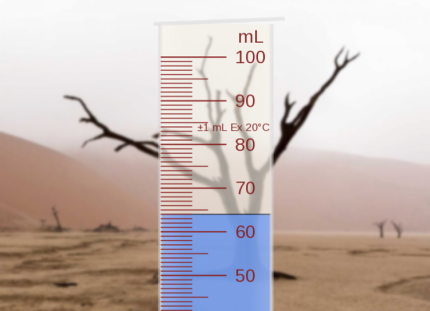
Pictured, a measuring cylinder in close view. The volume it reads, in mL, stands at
64 mL
